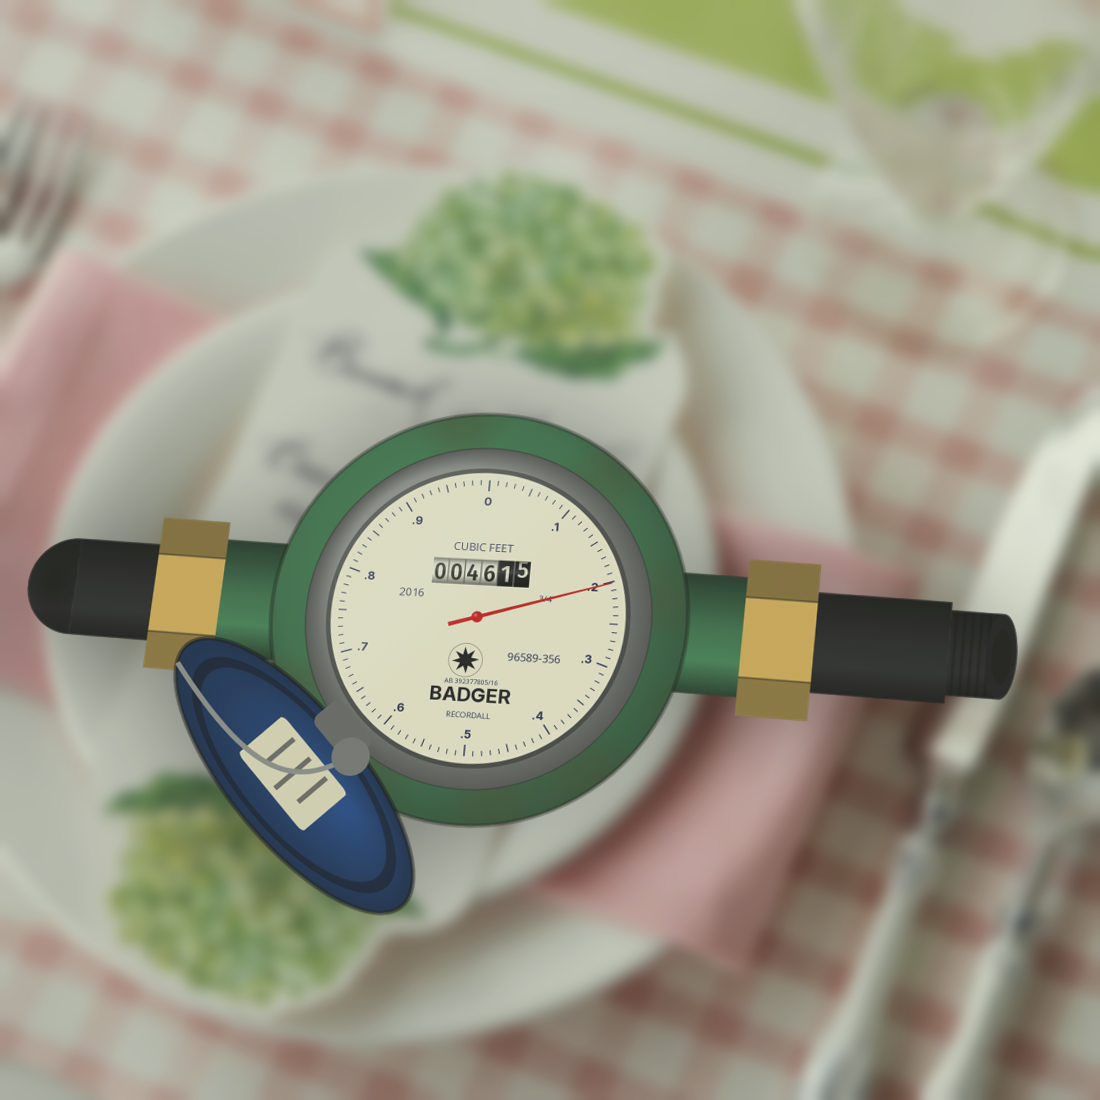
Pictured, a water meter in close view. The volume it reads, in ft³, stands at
4615.20 ft³
